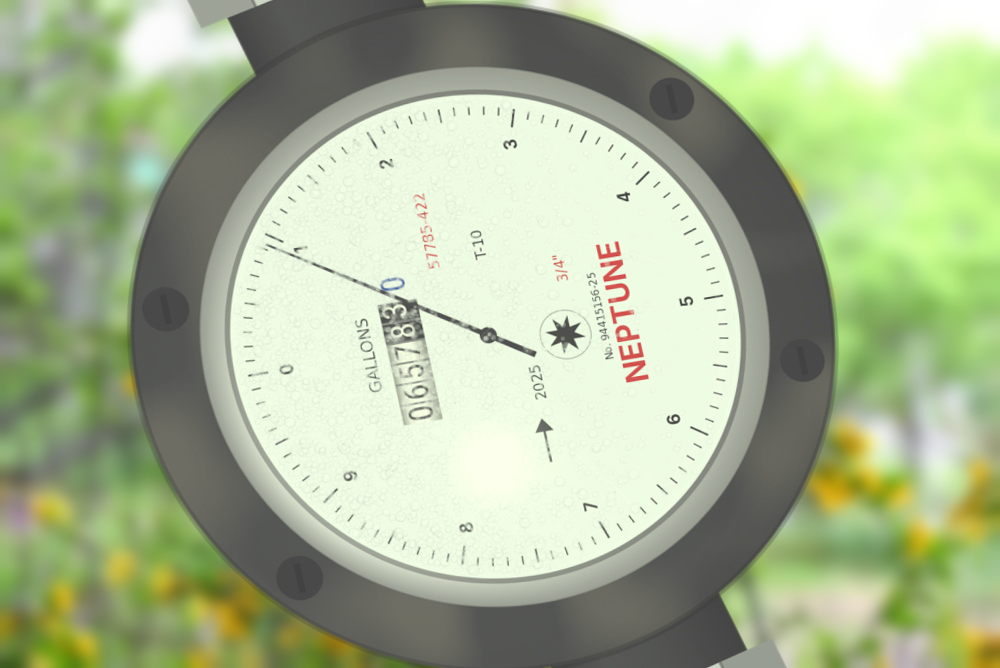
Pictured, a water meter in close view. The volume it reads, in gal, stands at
657830.9 gal
